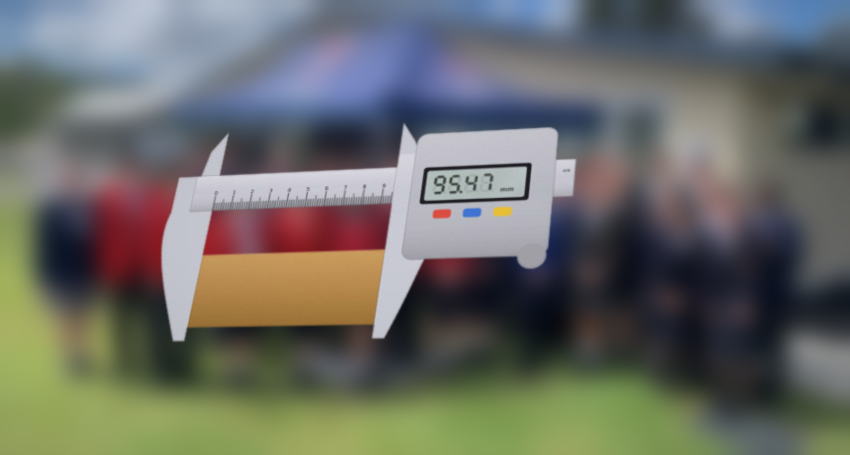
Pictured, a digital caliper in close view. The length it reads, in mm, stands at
95.47 mm
